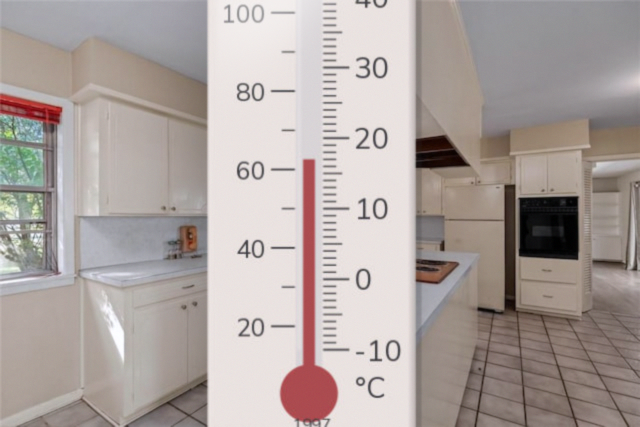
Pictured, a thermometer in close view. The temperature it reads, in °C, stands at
17 °C
